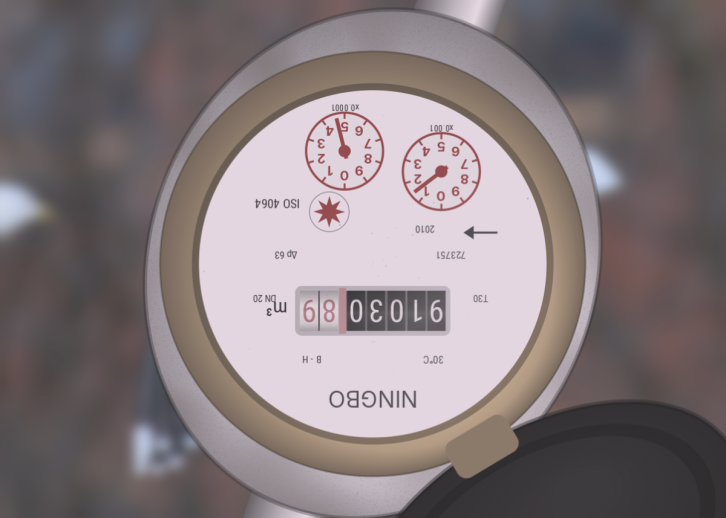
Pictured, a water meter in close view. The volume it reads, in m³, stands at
91030.8914 m³
